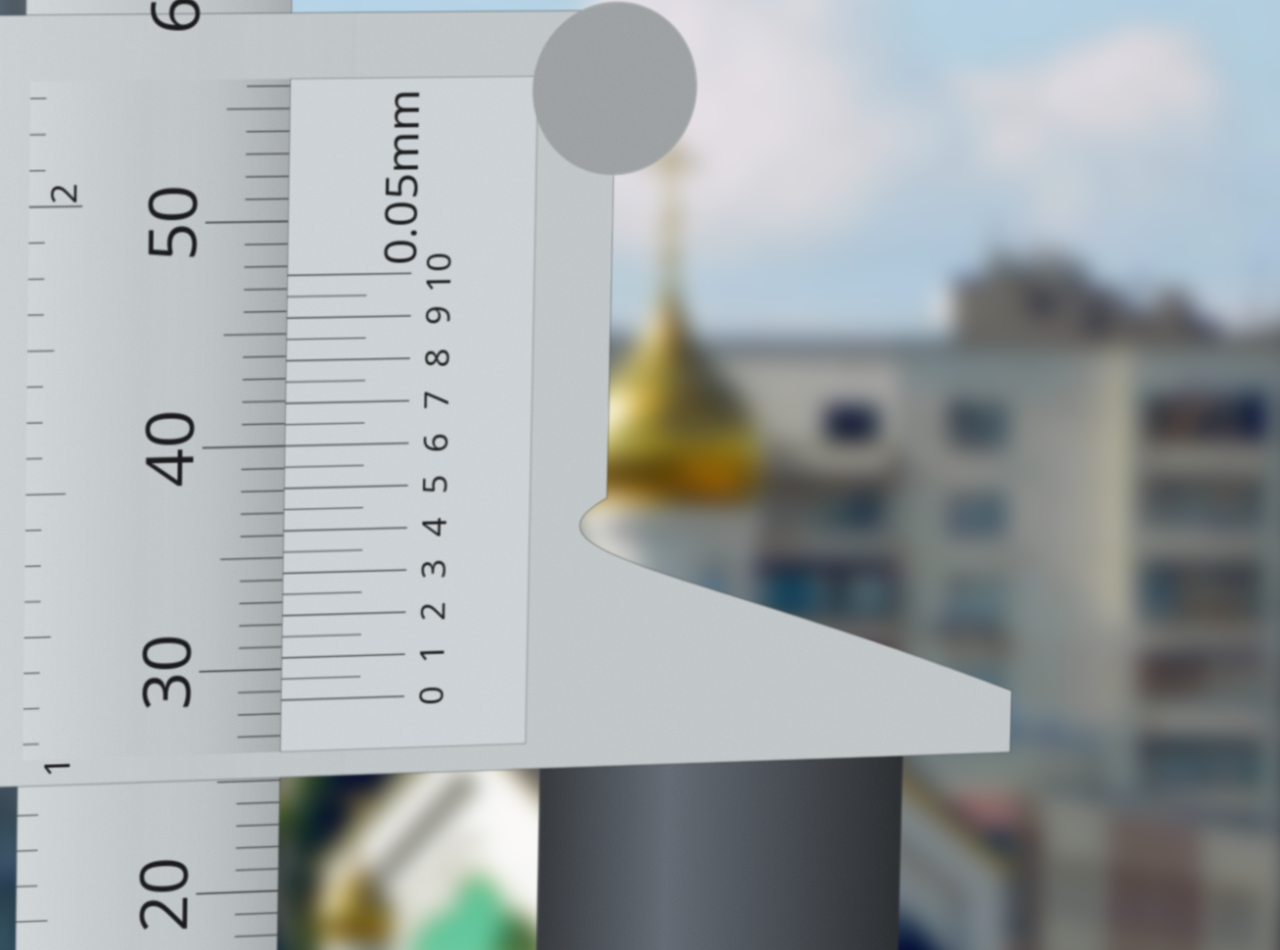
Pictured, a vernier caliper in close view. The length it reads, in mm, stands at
28.6 mm
